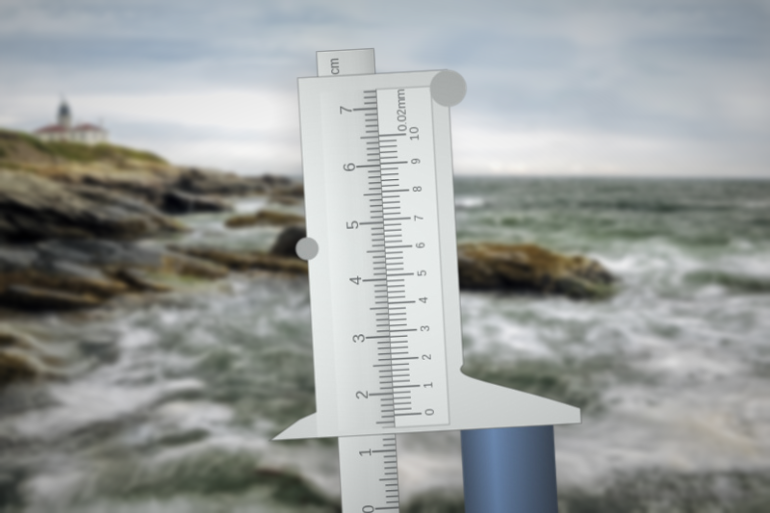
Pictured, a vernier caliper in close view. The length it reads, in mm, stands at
16.2 mm
